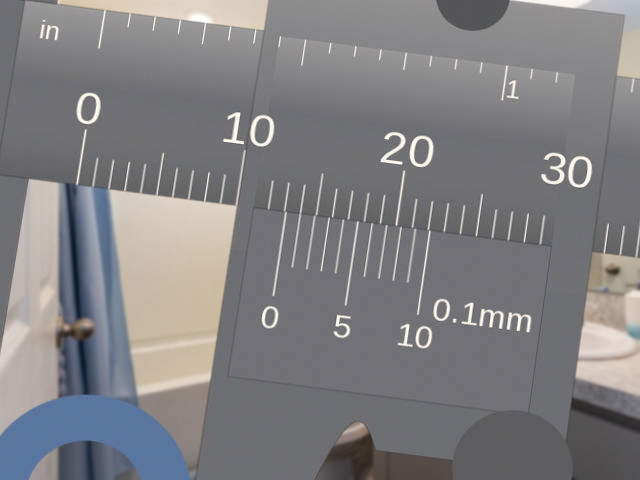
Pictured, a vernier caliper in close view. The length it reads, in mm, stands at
13.1 mm
